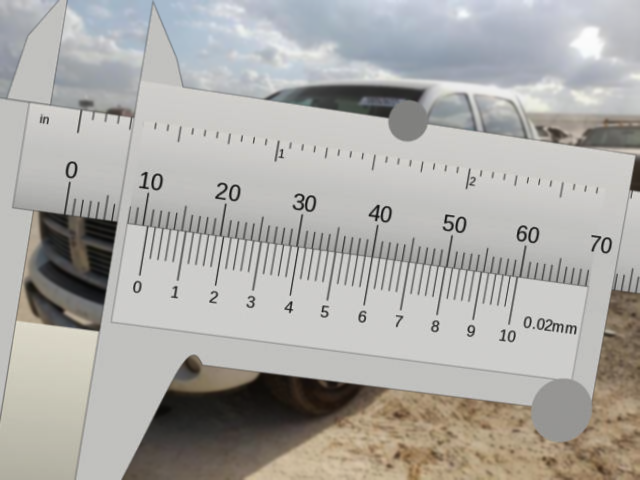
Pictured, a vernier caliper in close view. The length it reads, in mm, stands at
10.6 mm
